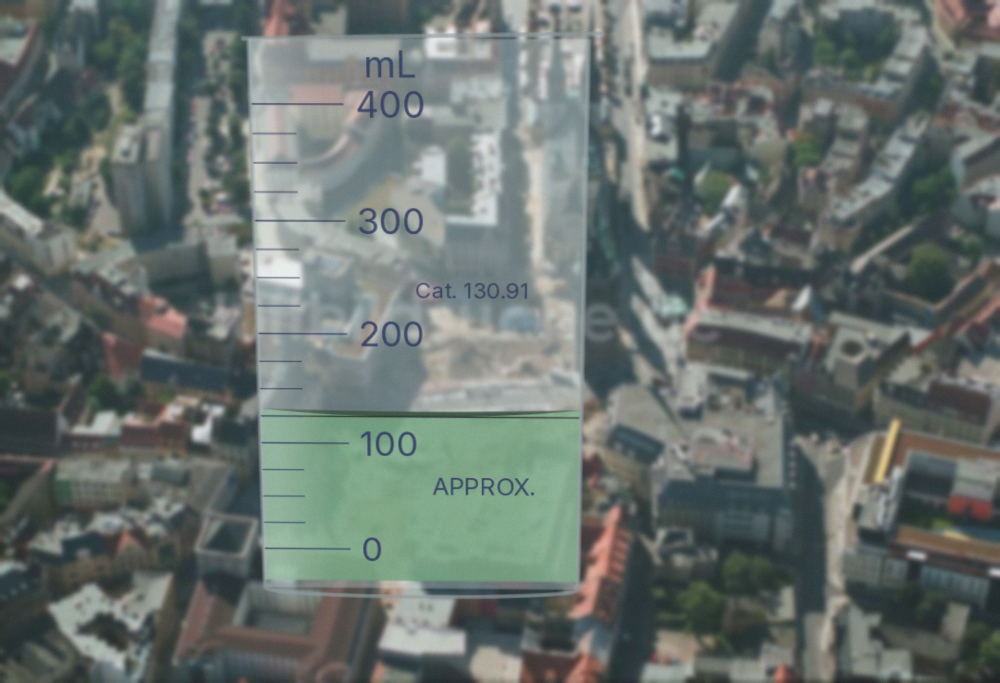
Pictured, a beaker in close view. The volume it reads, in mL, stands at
125 mL
